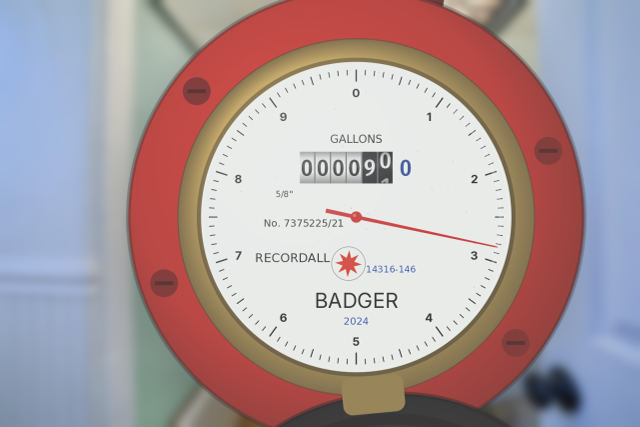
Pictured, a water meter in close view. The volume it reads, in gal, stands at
902.8 gal
